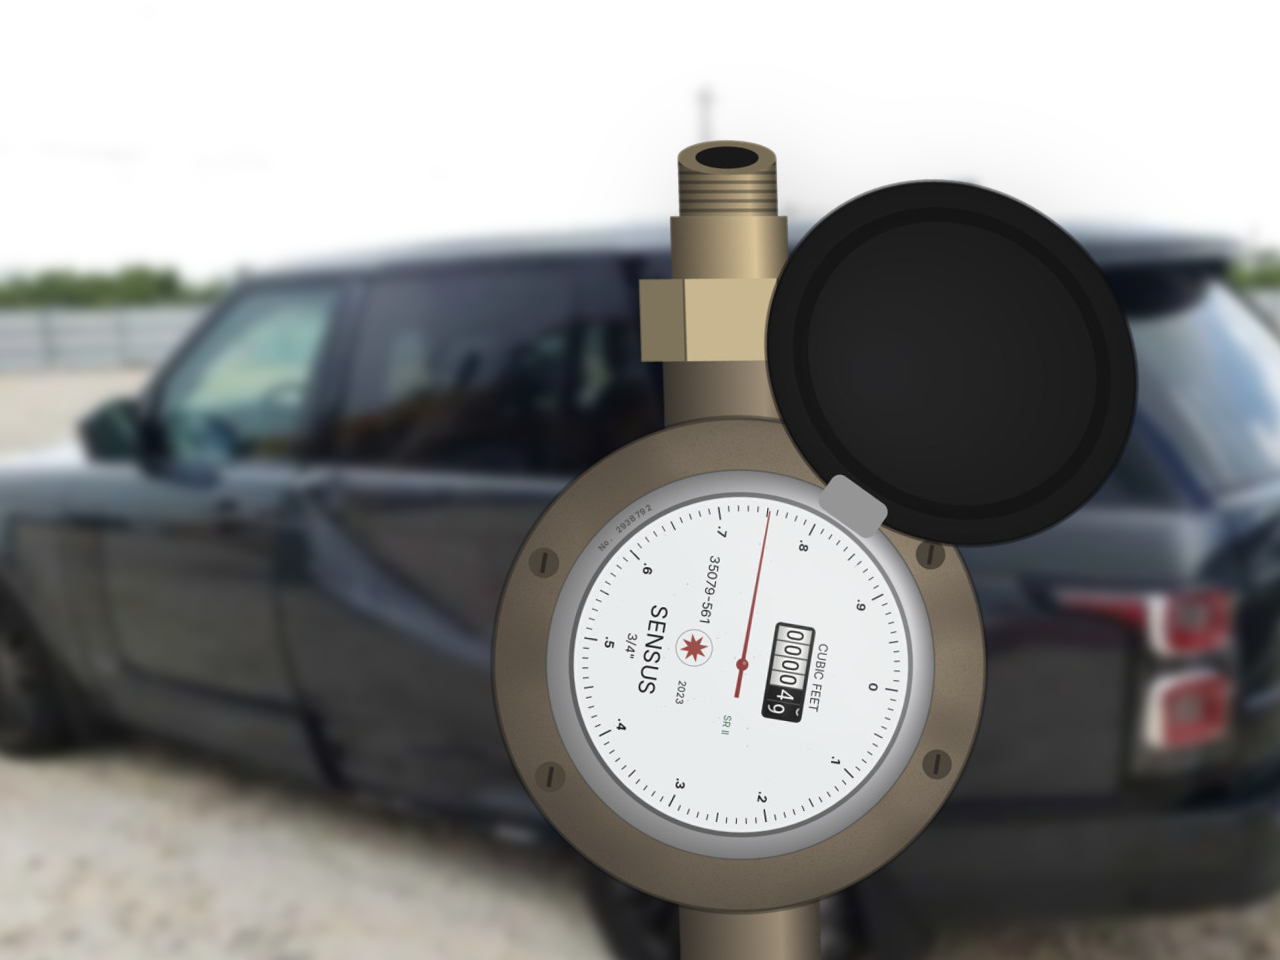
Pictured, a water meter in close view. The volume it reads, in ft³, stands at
48.75 ft³
